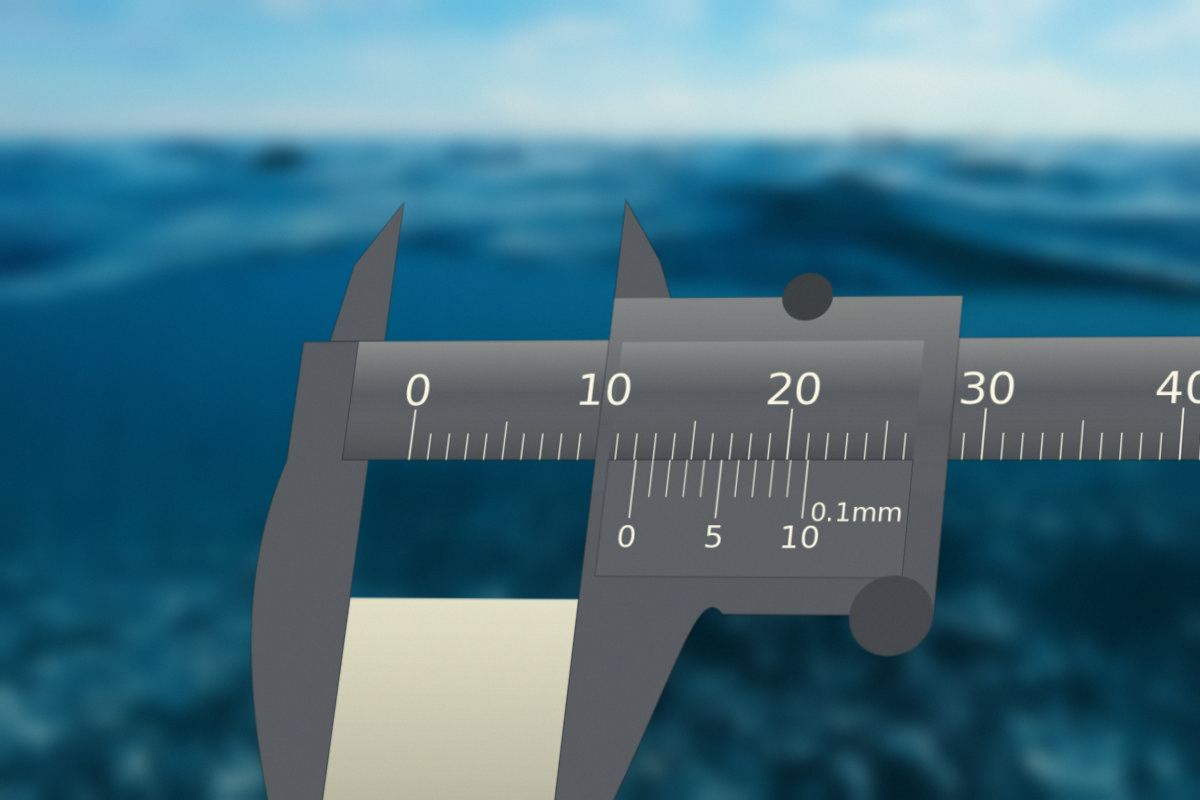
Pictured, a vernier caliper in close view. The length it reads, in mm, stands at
12.1 mm
